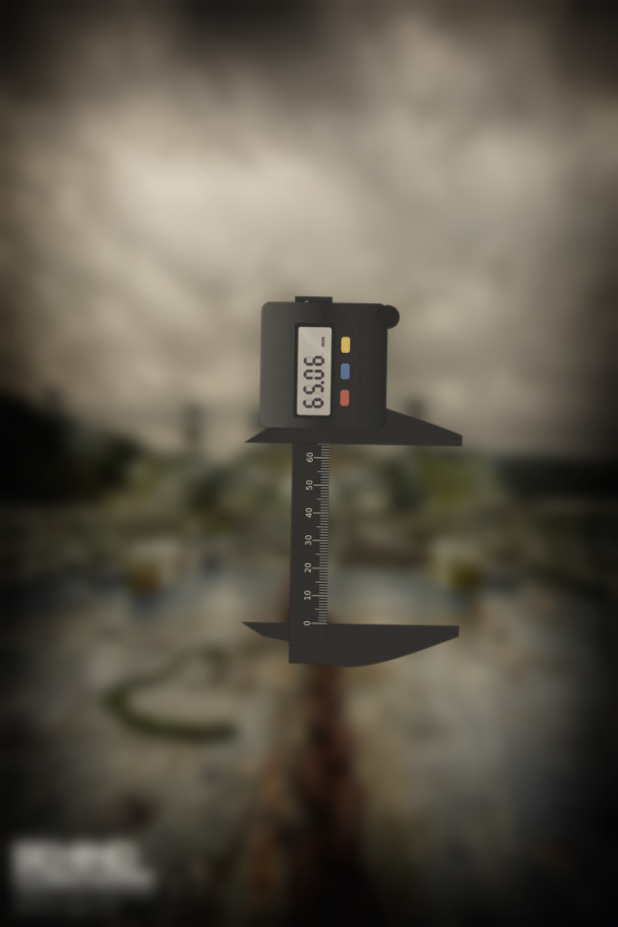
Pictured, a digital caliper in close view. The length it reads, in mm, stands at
65.06 mm
